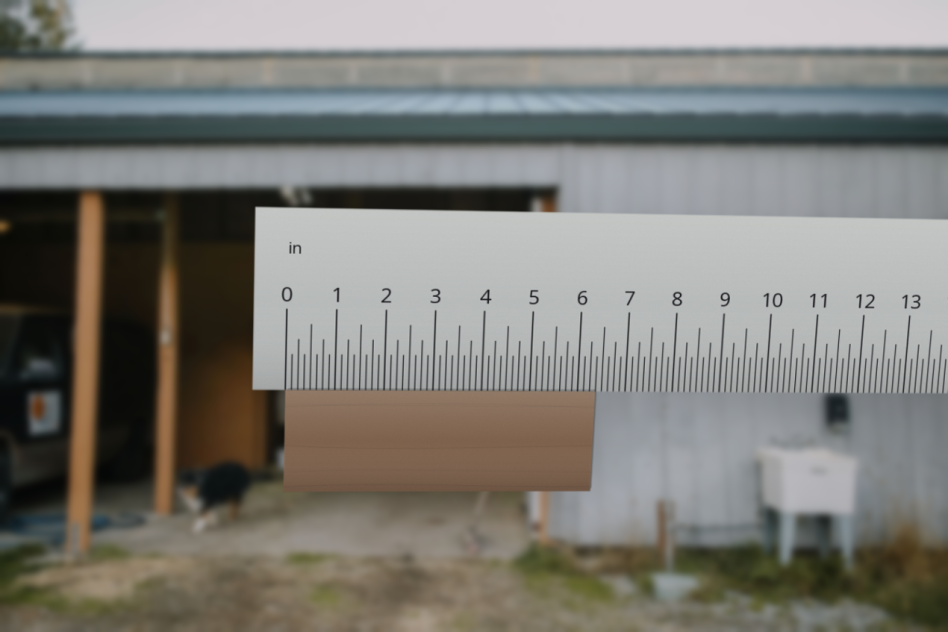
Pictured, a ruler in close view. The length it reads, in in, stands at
6.375 in
